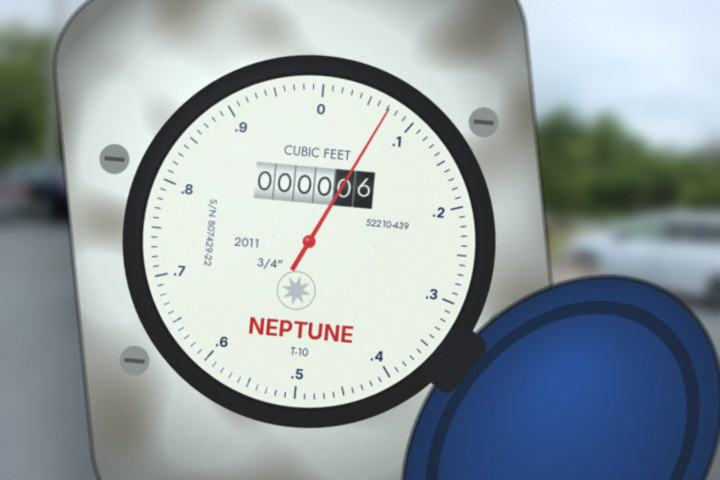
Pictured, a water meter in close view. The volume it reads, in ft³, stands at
6.07 ft³
